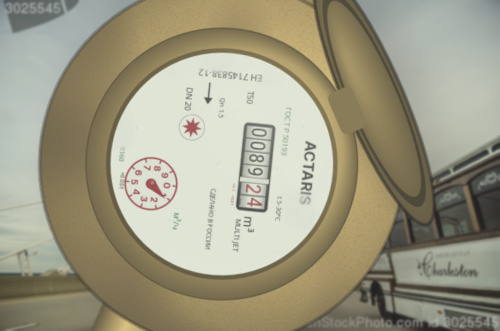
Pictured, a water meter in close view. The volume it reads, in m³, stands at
89.241 m³
